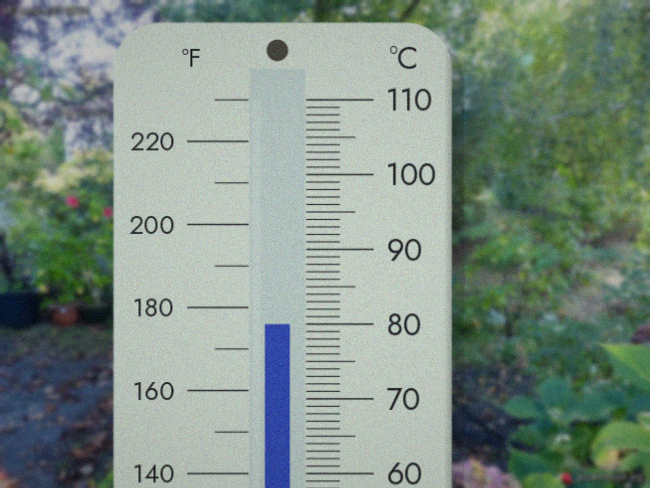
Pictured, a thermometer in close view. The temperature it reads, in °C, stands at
80 °C
